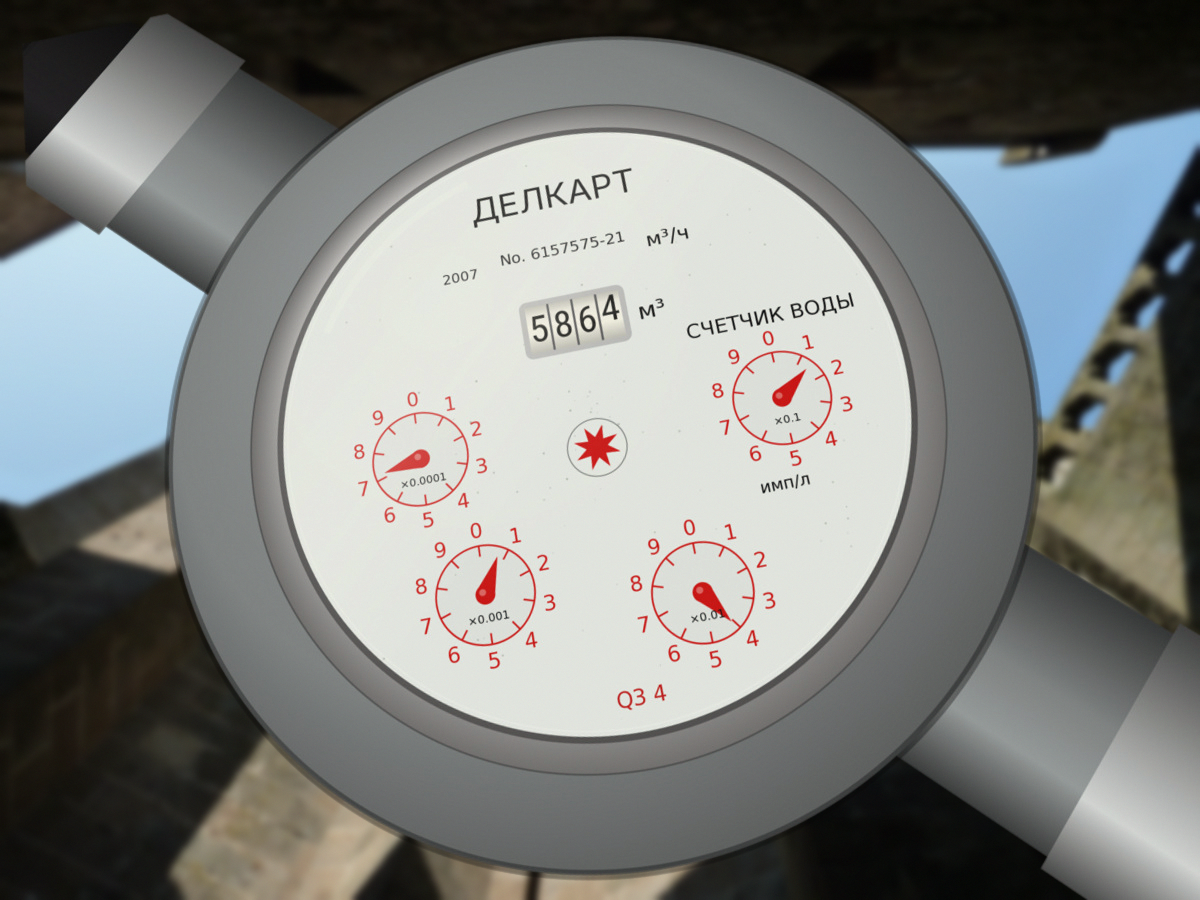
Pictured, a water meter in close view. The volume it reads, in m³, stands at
5864.1407 m³
